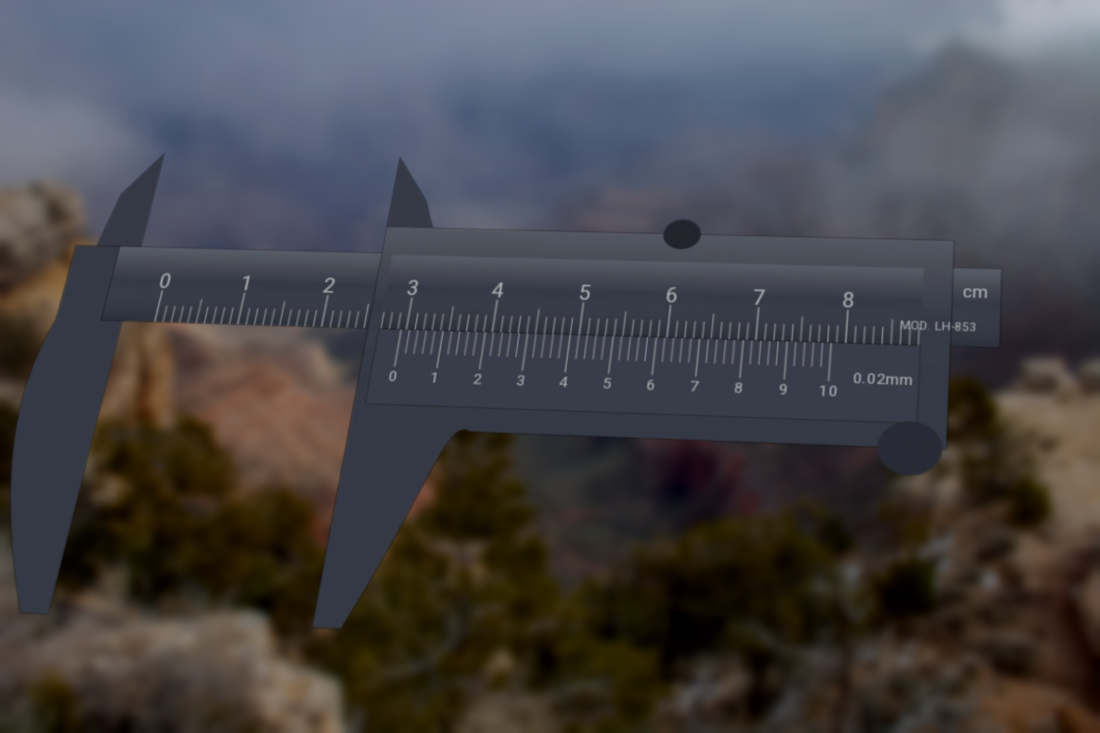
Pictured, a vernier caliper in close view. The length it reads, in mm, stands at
29.4 mm
